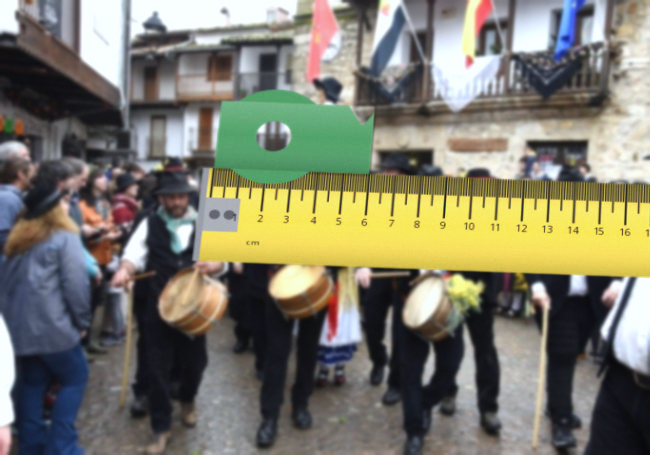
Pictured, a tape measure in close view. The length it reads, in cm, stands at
6 cm
